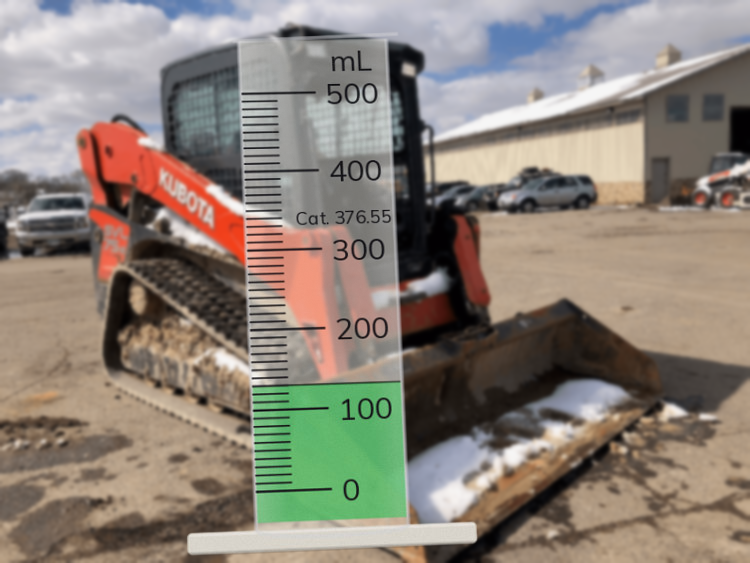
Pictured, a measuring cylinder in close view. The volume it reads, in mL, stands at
130 mL
